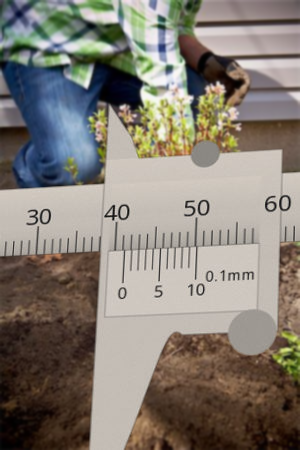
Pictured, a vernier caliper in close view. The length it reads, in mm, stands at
41.2 mm
